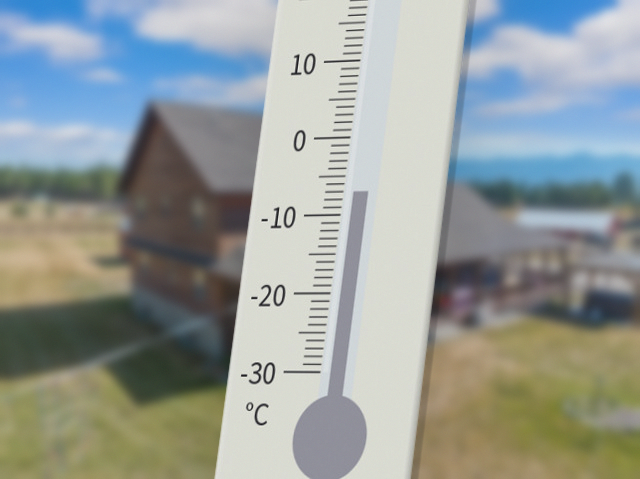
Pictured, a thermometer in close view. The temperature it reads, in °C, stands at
-7 °C
